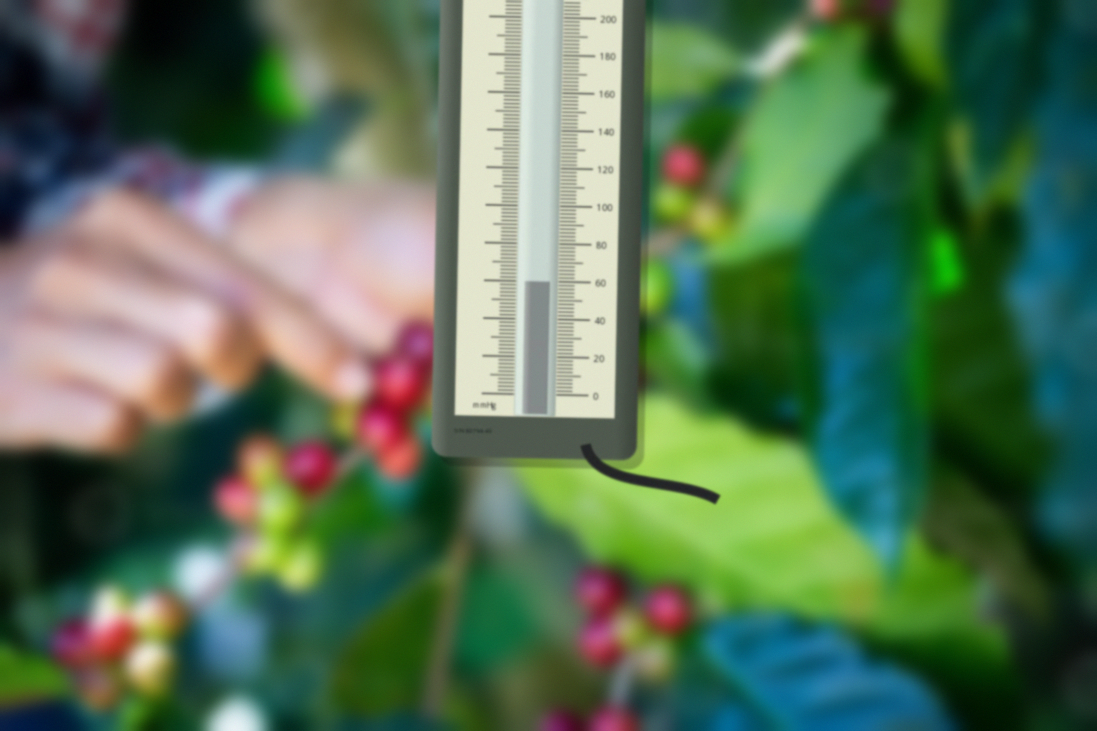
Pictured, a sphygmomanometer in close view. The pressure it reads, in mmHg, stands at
60 mmHg
